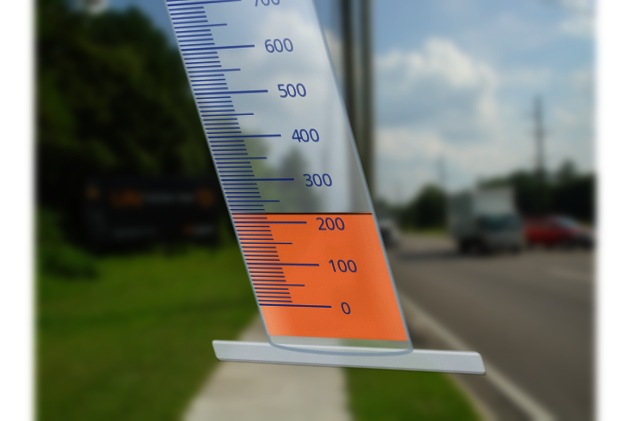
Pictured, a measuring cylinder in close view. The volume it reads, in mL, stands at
220 mL
